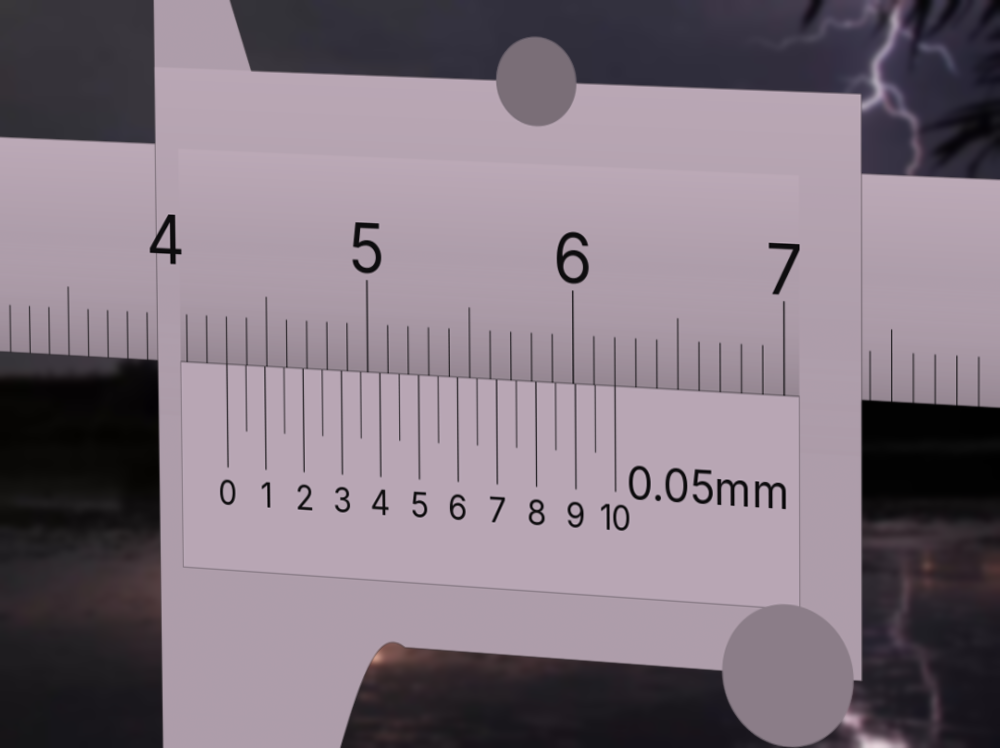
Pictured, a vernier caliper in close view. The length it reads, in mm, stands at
43.0 mm
